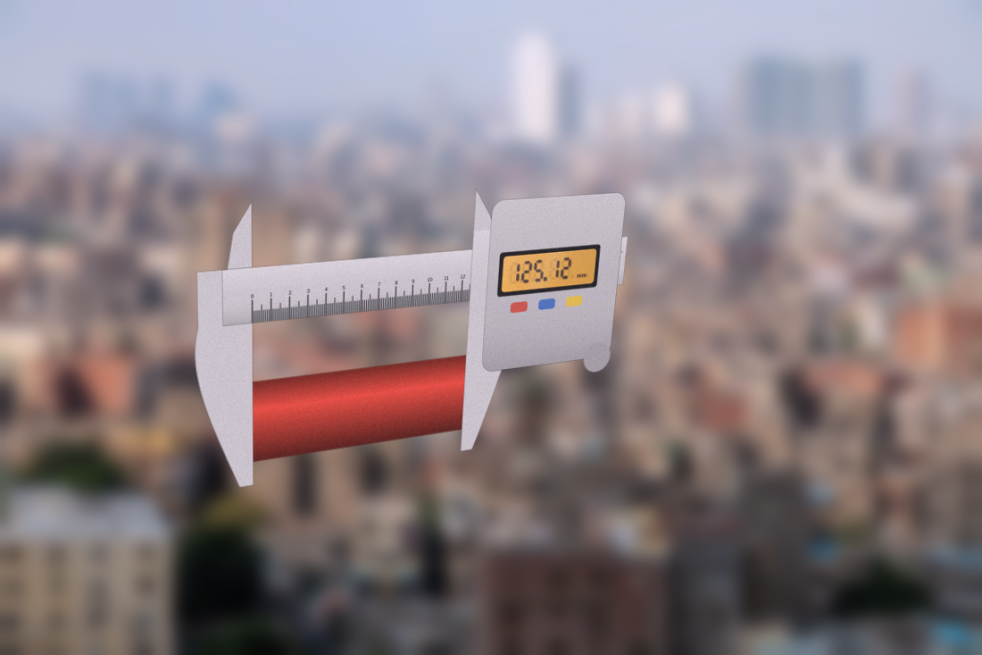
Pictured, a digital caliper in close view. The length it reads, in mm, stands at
125.12 mm
